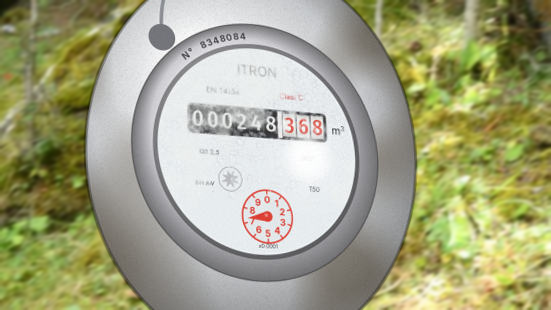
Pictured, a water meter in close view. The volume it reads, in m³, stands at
248.3687 m³
